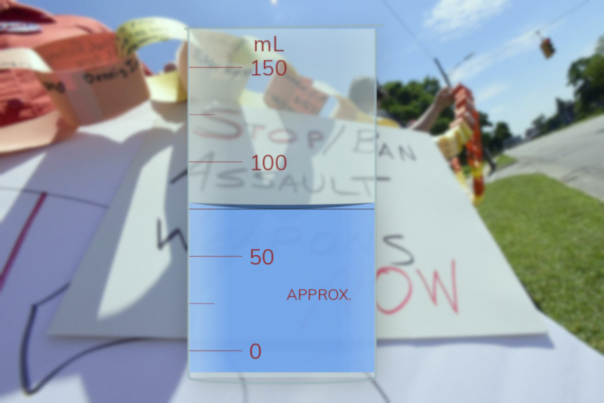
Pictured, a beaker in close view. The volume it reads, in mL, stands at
75 mL
